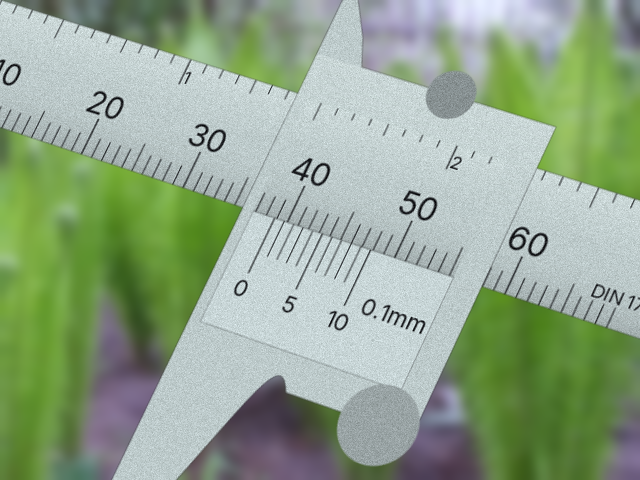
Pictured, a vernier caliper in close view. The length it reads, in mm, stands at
38.8 mm
